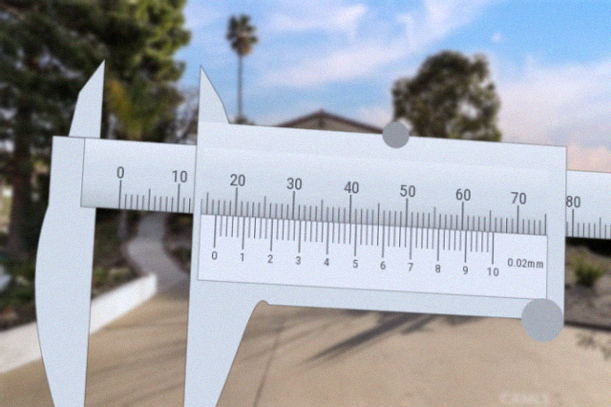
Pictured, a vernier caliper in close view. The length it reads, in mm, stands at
16.6 mm
